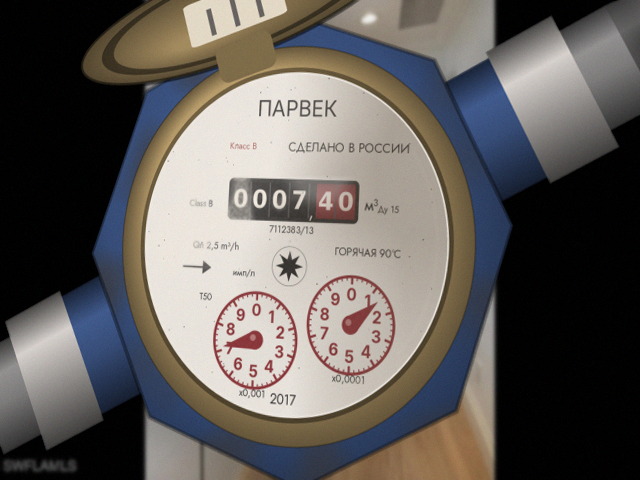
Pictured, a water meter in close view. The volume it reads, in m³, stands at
7.4071 m³
